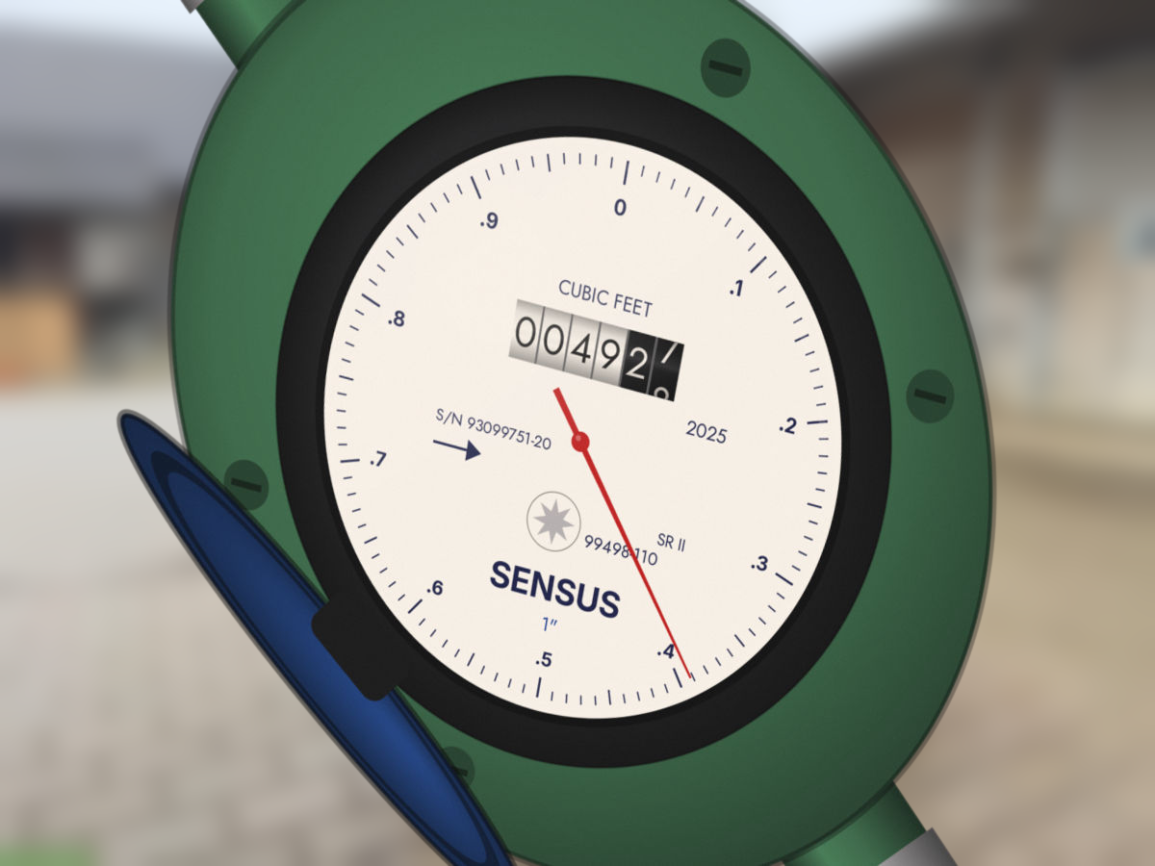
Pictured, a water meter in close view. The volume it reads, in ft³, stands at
4927.39 ft³
